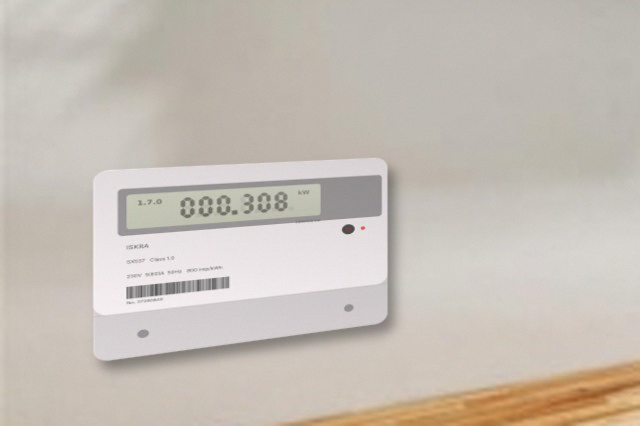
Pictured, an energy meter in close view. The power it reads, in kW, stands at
0.308 kW
